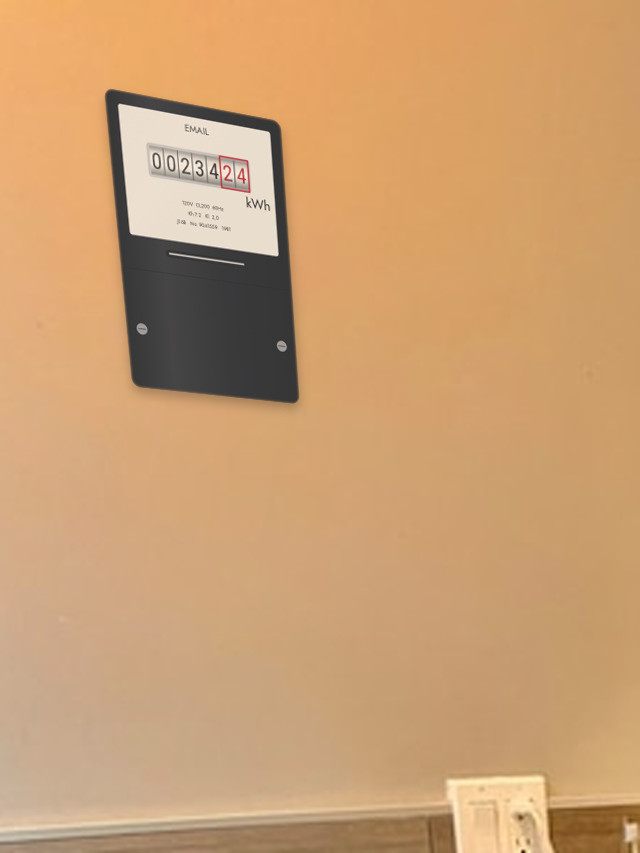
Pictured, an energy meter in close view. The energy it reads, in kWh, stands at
234.24 kWh
